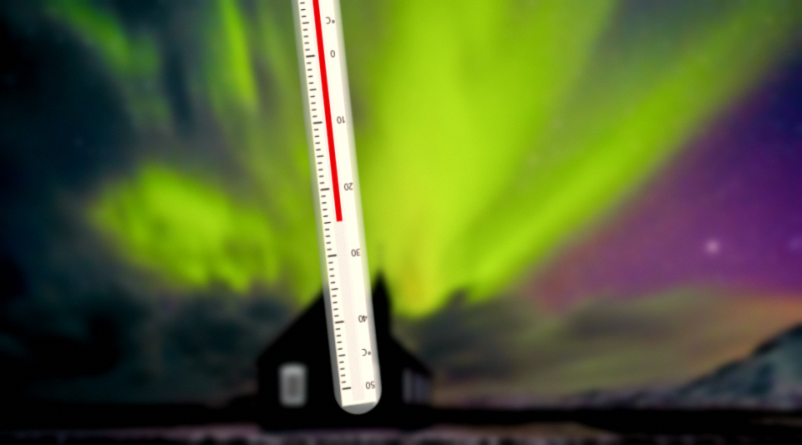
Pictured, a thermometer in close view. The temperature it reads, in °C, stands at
25 °C
